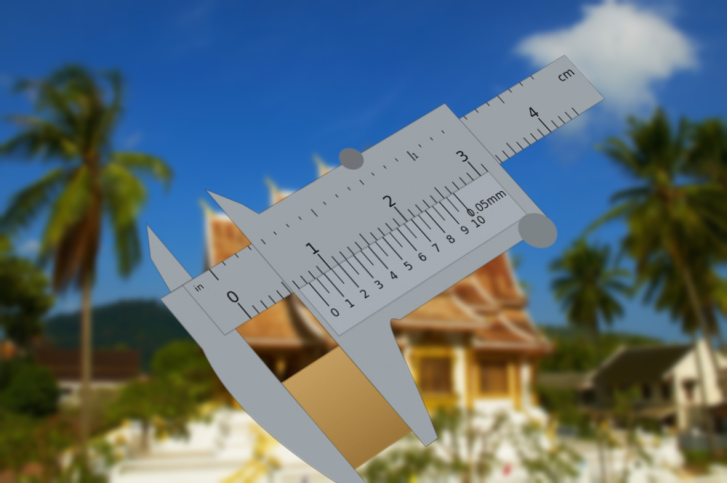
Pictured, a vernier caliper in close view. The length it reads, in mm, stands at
7.2 mm
